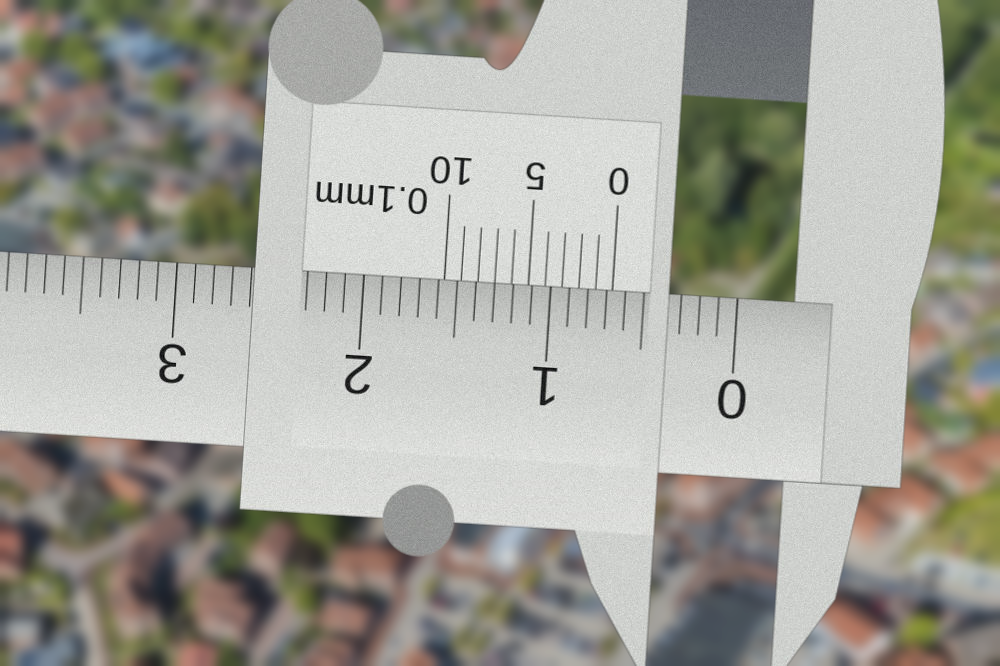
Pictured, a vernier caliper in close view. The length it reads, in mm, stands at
6.7 mm
